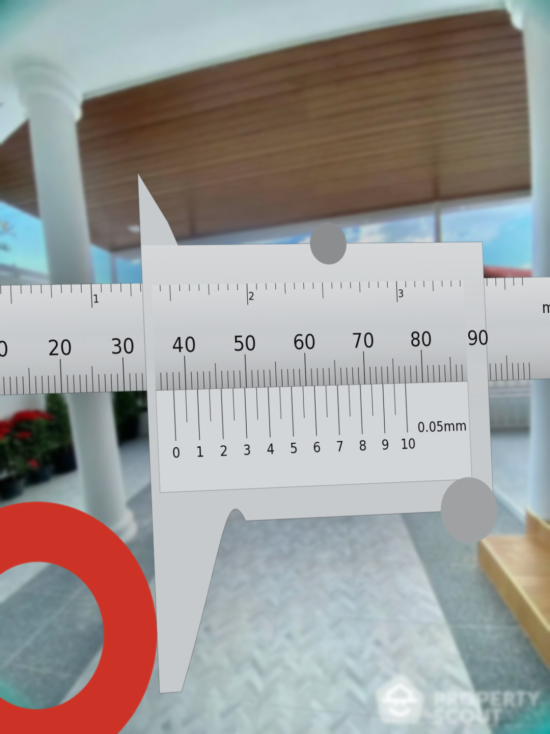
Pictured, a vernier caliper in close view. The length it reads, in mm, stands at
38.0 mm
